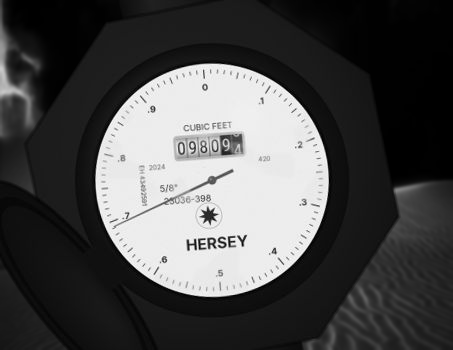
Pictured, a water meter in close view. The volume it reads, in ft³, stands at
98093.69 ft³
